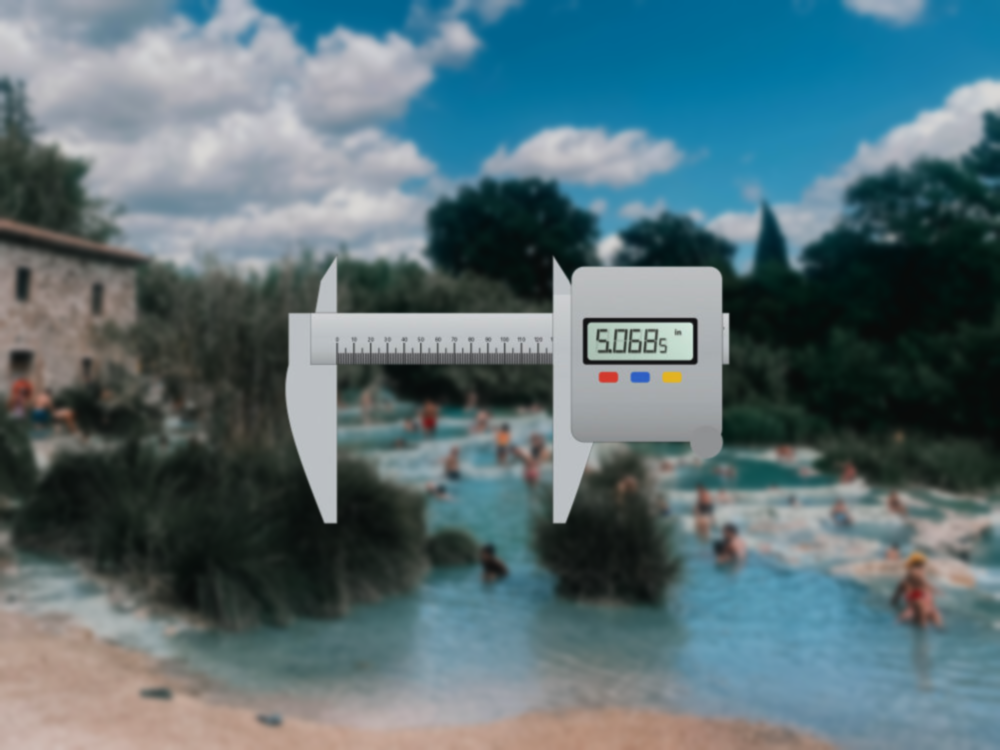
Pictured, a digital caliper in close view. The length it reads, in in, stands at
5.0685 in
